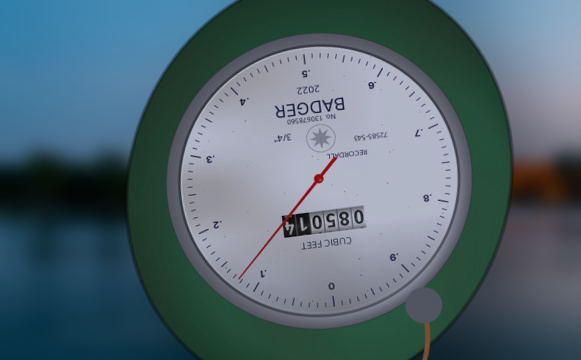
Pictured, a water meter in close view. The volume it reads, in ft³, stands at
85014.12 ft³
